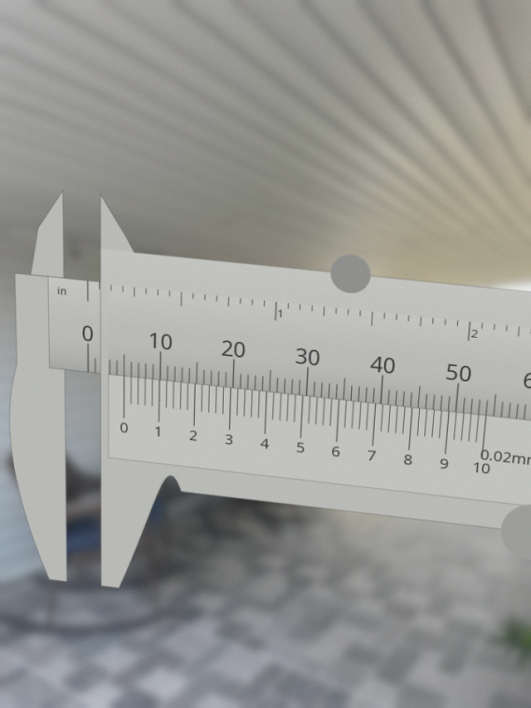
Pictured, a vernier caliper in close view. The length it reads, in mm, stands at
5.0 mm
